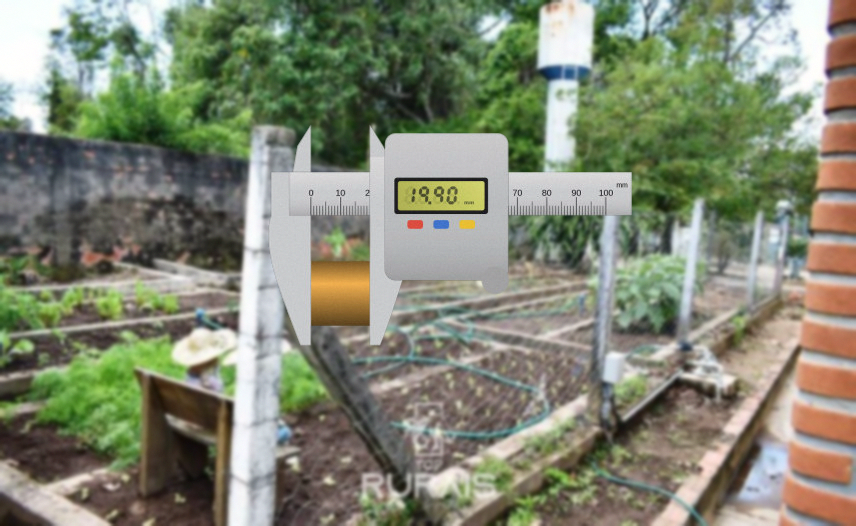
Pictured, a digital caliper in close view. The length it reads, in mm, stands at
19.90 mm
